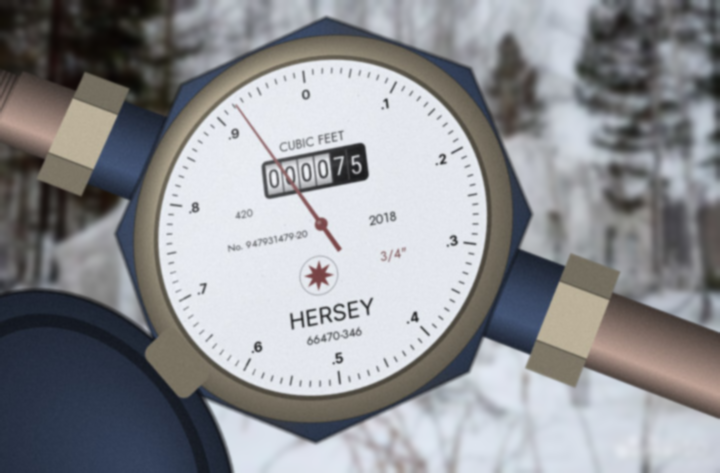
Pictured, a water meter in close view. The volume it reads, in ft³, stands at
74.92 ft³
